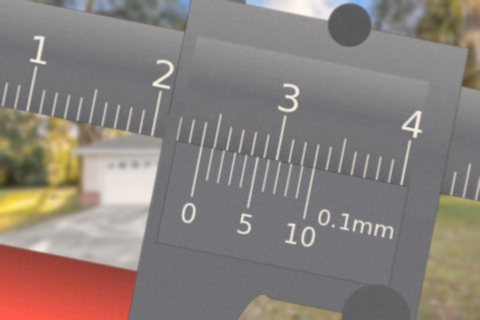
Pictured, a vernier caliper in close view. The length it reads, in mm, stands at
24.0 mm
